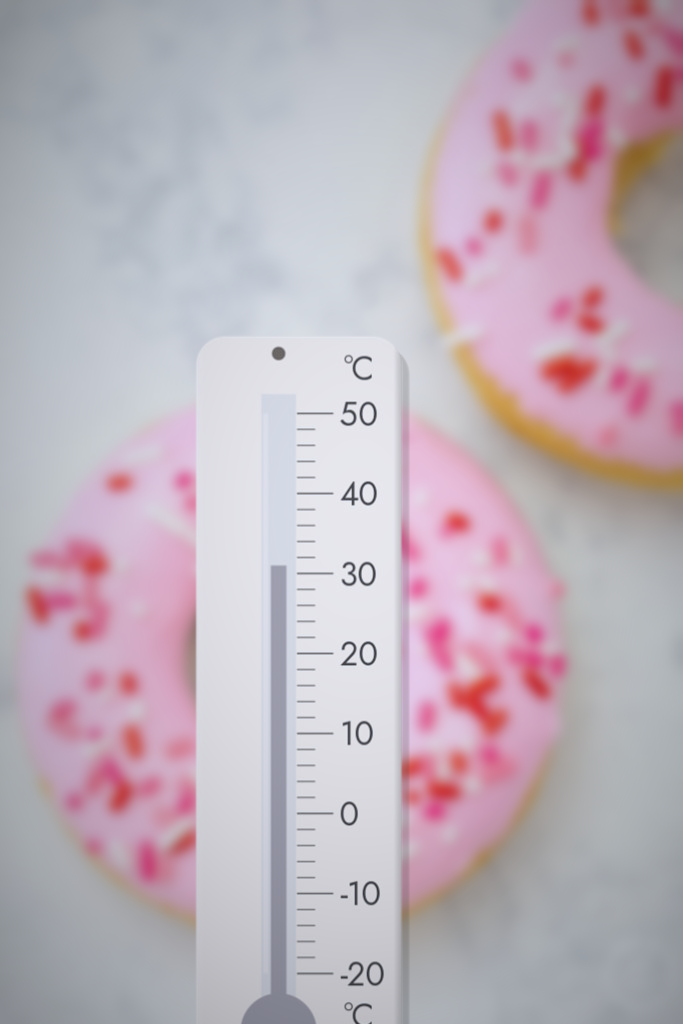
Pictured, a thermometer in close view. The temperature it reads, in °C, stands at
31 °C
